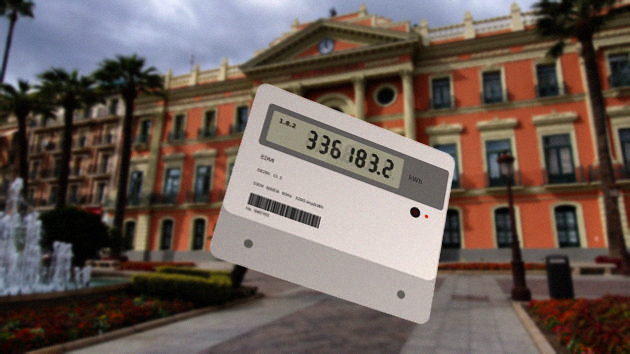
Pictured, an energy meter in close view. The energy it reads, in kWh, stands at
336183.2 kWh
